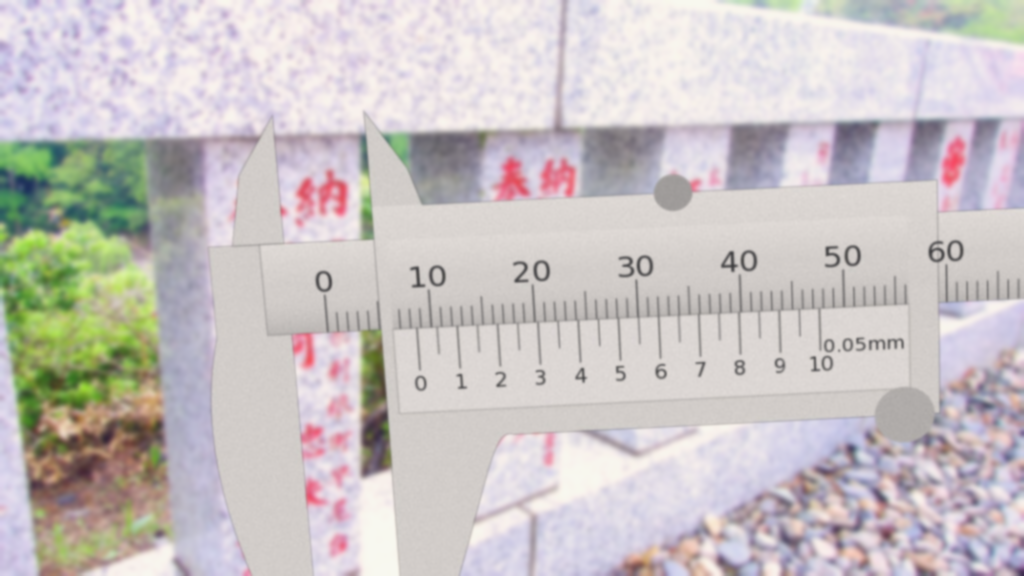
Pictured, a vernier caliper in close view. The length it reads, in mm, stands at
8.6 mm
